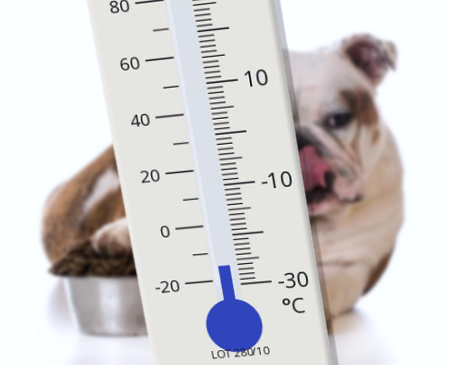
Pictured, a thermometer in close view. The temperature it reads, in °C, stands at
-26 °C
